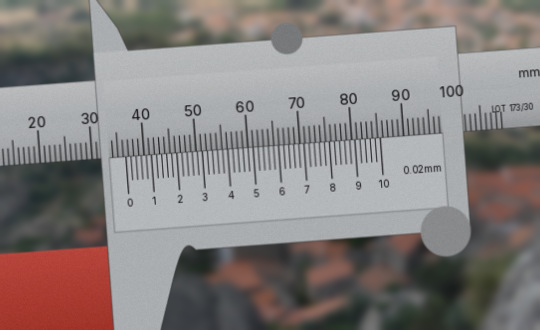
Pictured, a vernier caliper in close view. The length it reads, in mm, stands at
36.5 mm
